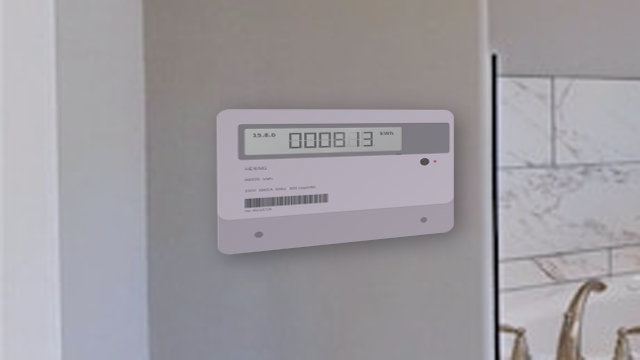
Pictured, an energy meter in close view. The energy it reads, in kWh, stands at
813 kWh
